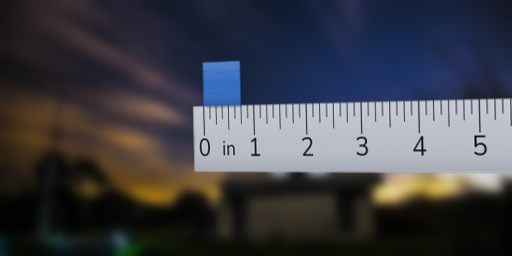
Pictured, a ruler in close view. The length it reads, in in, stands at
0.75 in
